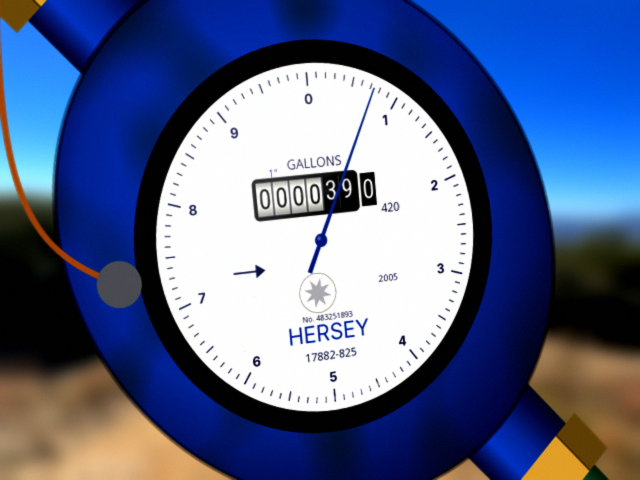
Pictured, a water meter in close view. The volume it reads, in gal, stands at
390.7 gal
